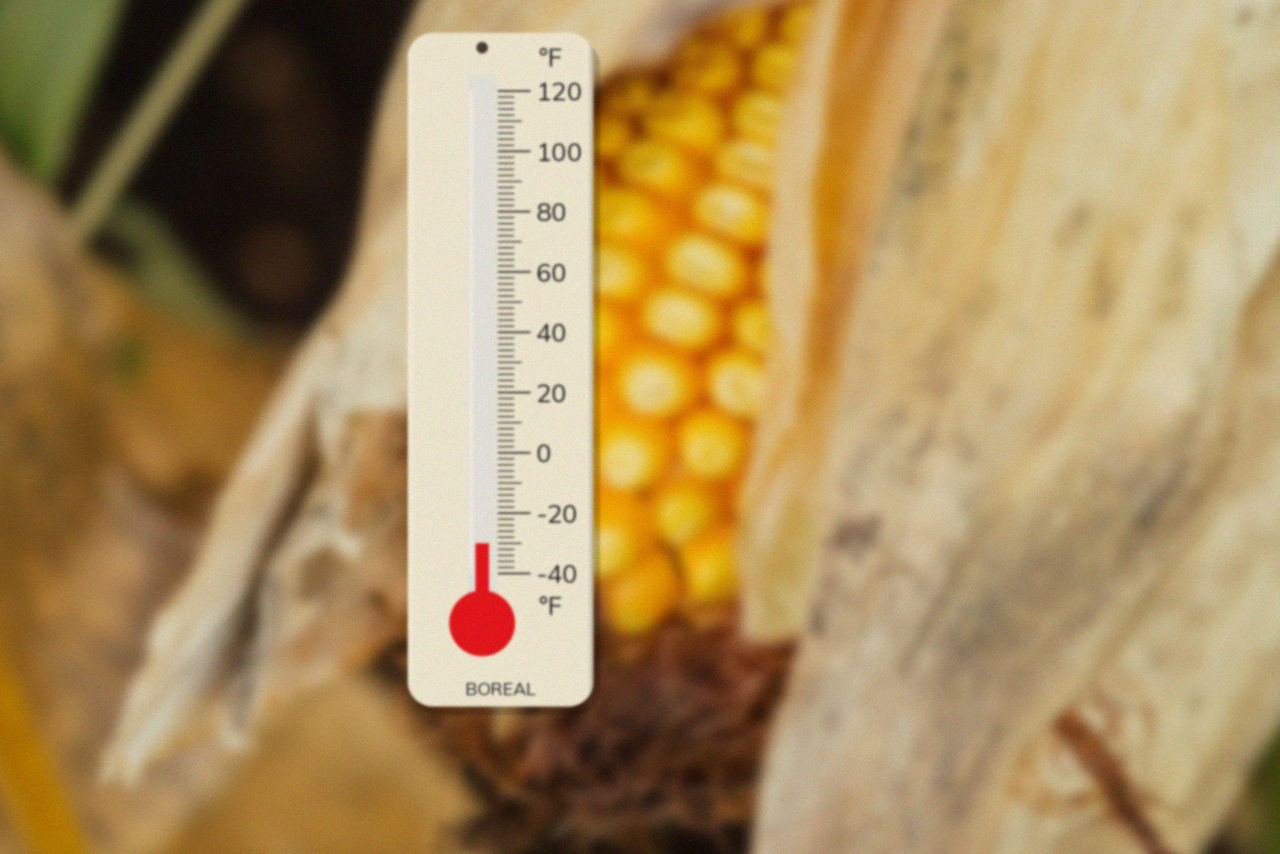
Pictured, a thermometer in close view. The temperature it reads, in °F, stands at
-30 °F
